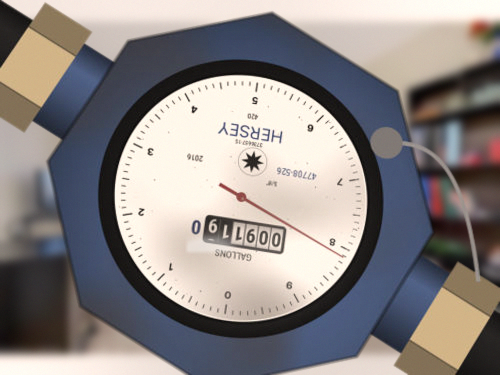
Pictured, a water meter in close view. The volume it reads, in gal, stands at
91188.1 gal
